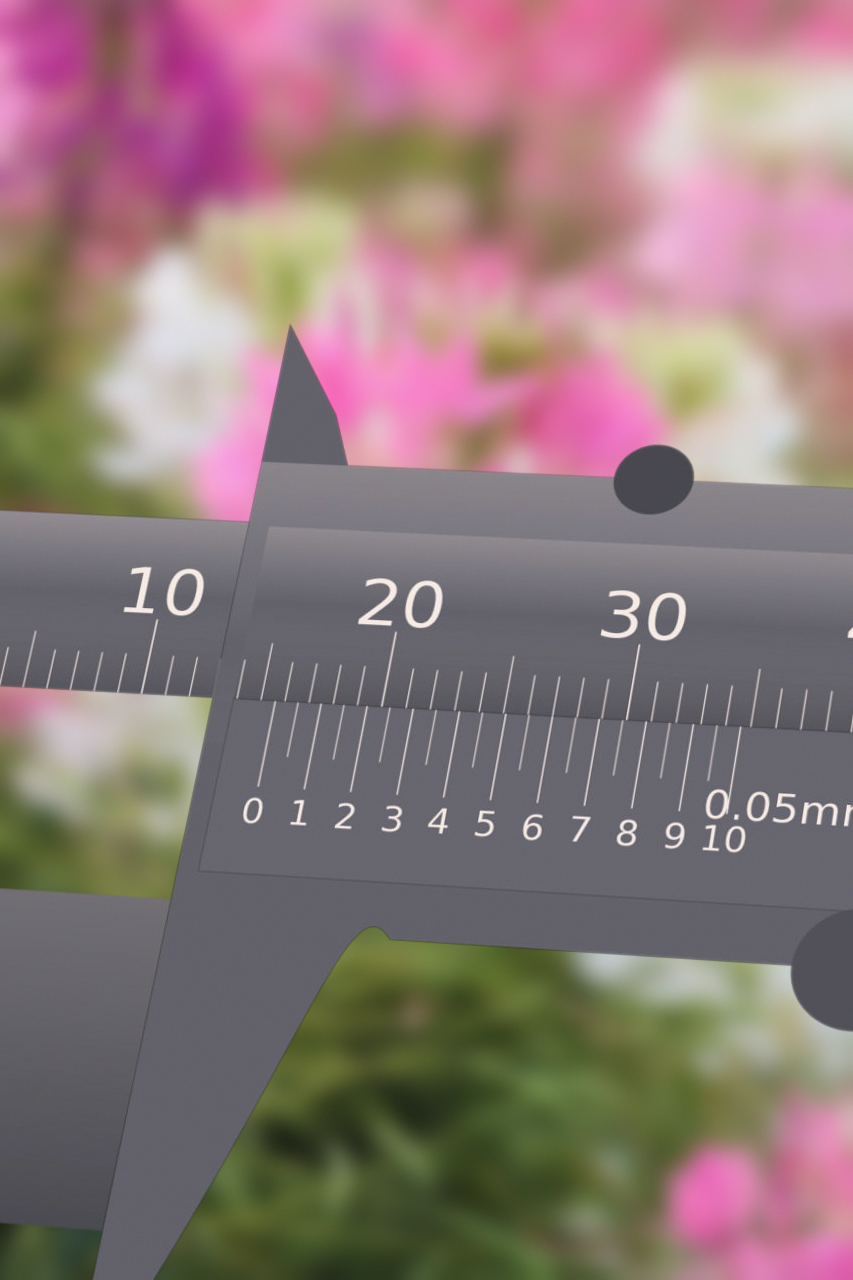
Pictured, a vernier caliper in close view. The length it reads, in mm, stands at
15.6 mm
